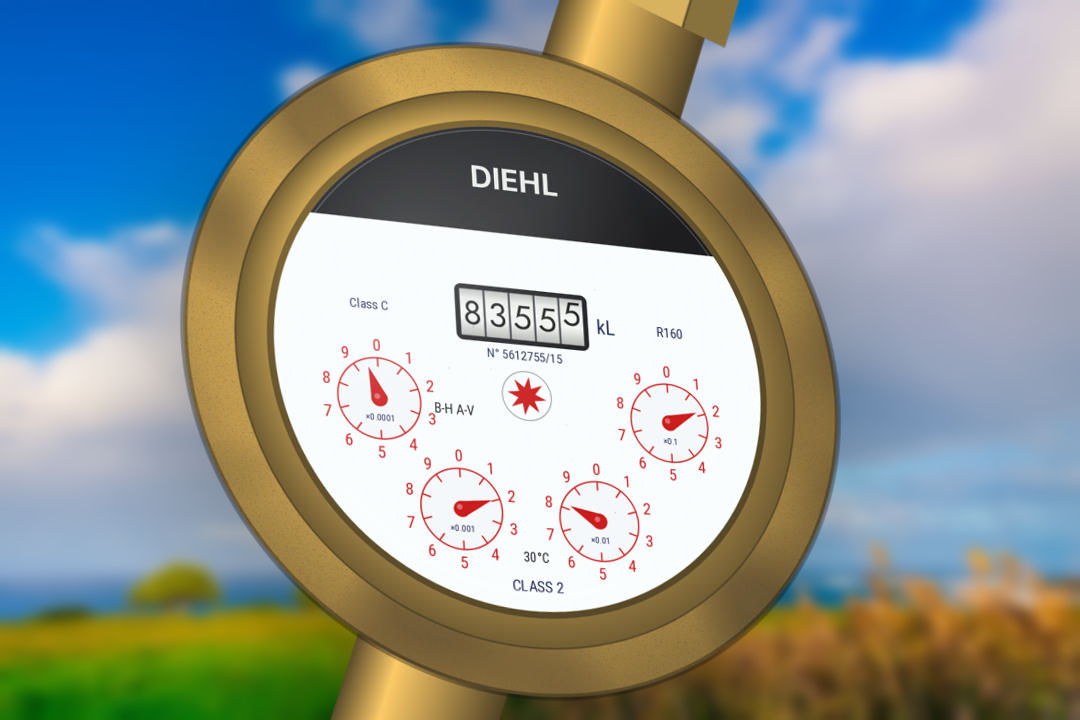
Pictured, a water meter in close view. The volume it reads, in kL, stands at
83555.1819 kL
